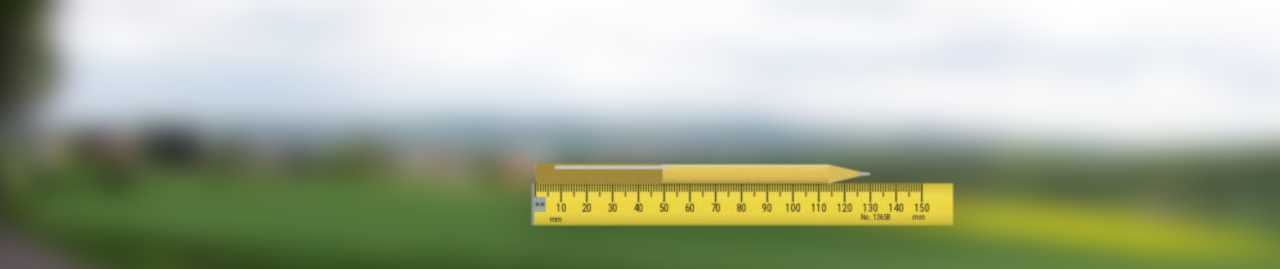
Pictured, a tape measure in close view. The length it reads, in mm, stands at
130 mm
